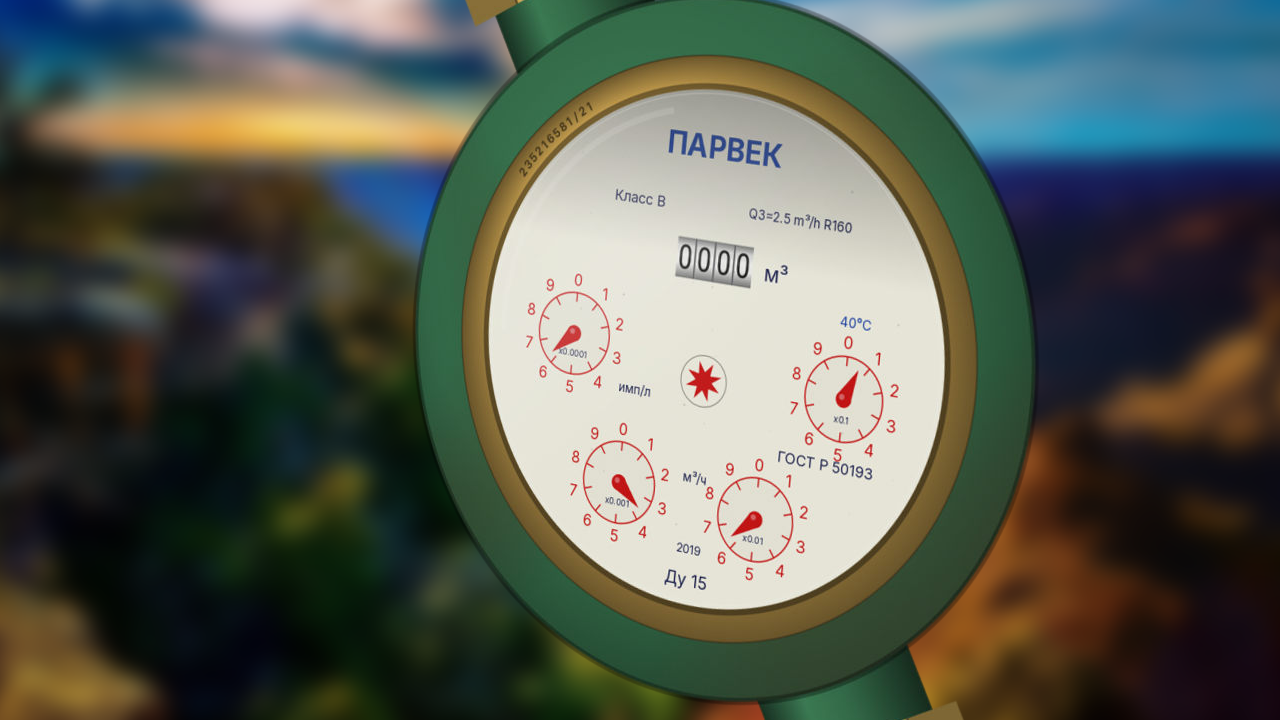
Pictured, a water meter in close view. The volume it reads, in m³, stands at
0.0636 m³
